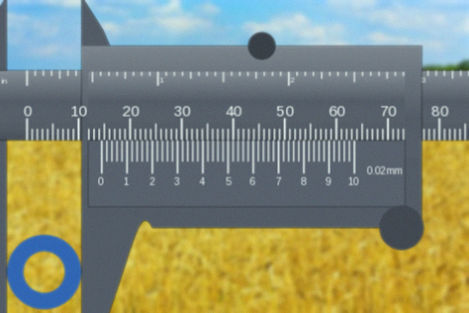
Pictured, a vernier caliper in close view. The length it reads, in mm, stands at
14.5 mm
